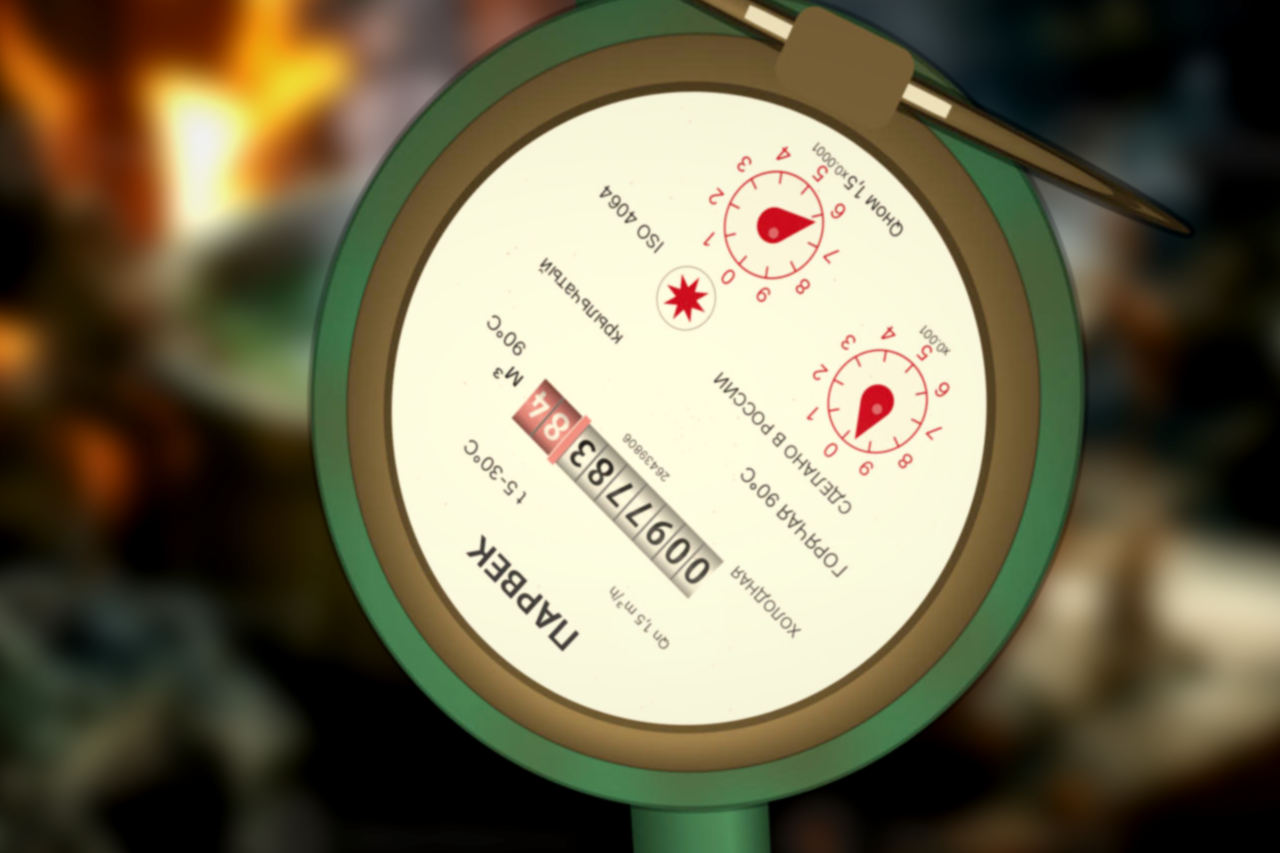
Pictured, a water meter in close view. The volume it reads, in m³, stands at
97783.8396 m³
